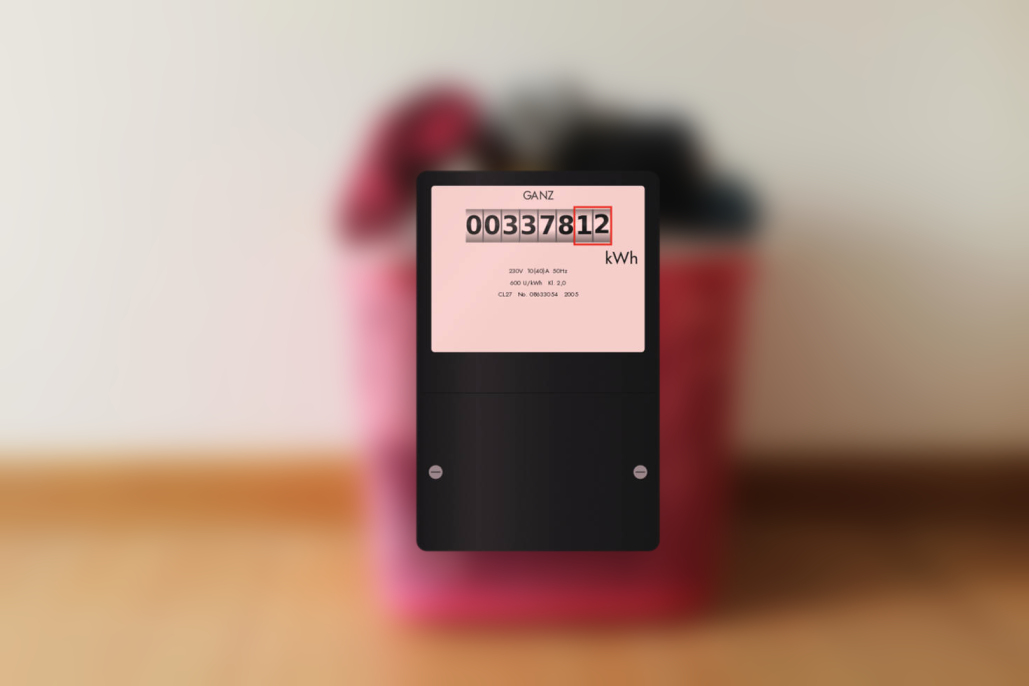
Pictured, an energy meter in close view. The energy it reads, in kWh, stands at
3378.12 kWh
